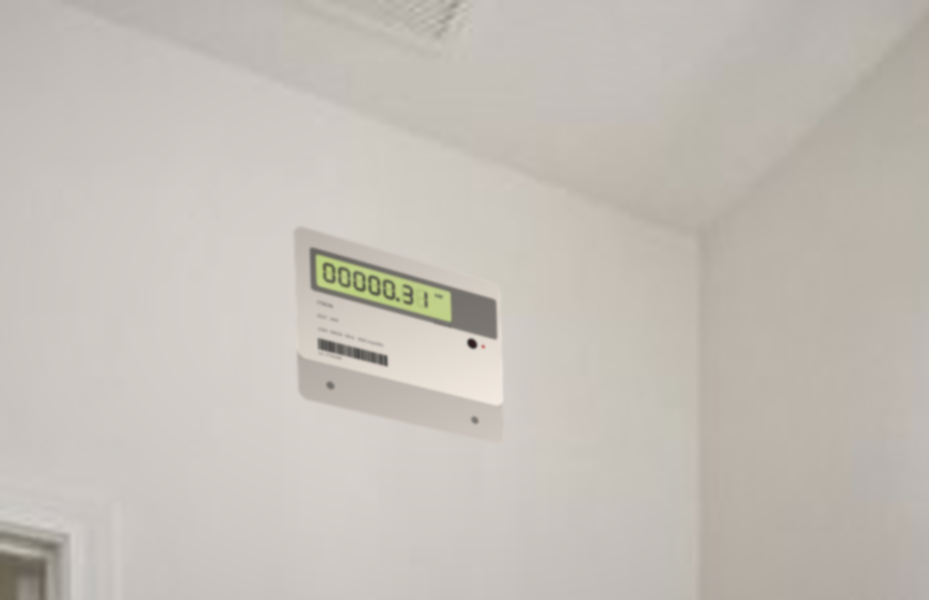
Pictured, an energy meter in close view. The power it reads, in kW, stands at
0.31 kW
